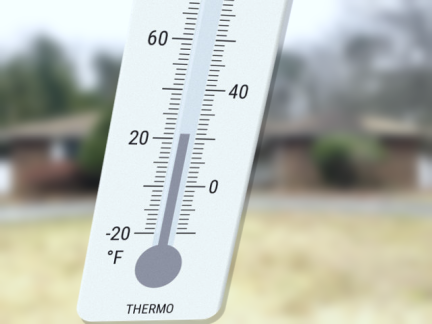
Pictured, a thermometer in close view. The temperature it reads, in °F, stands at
22 °F
